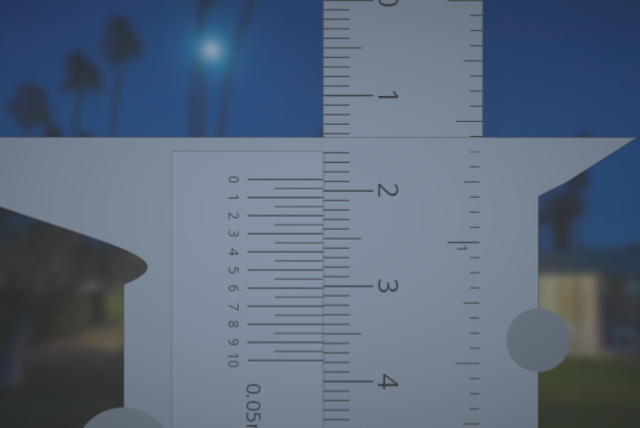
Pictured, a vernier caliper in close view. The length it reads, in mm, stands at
18.8 mm
